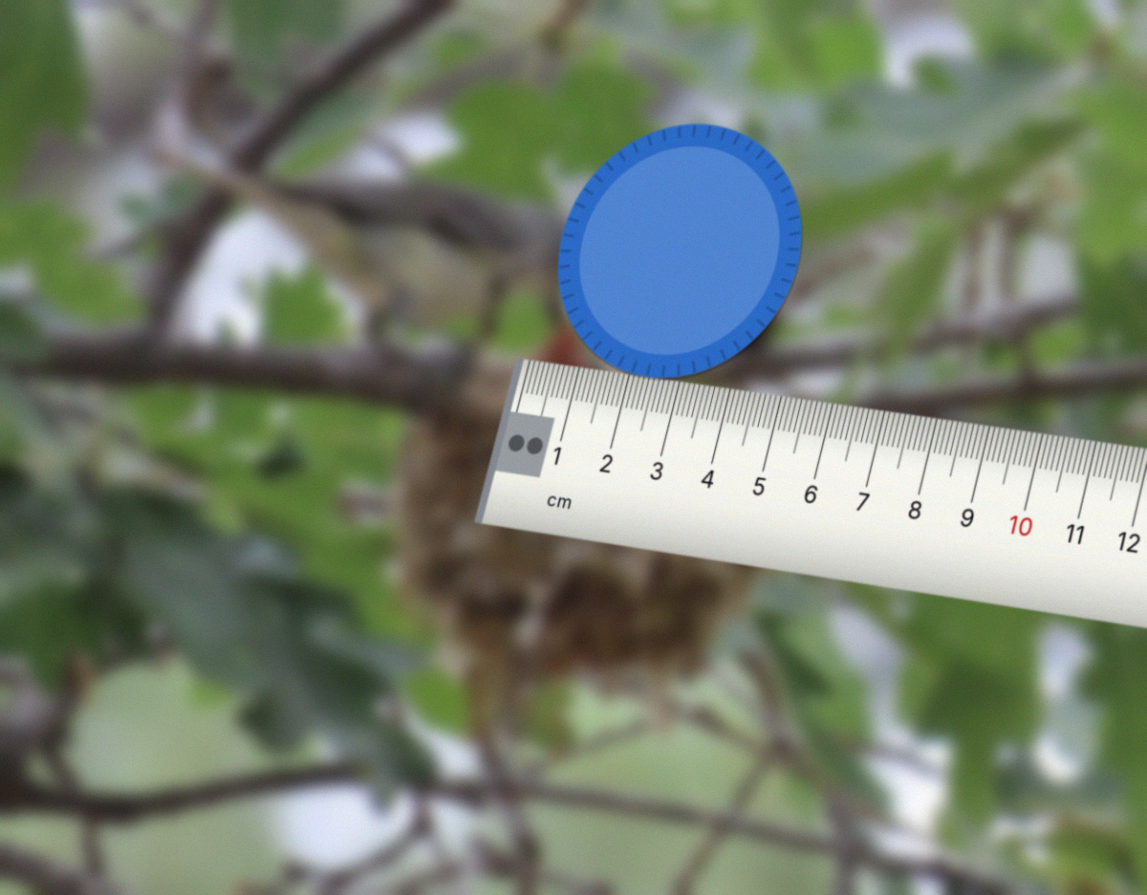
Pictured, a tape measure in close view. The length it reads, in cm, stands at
4.7 cm
